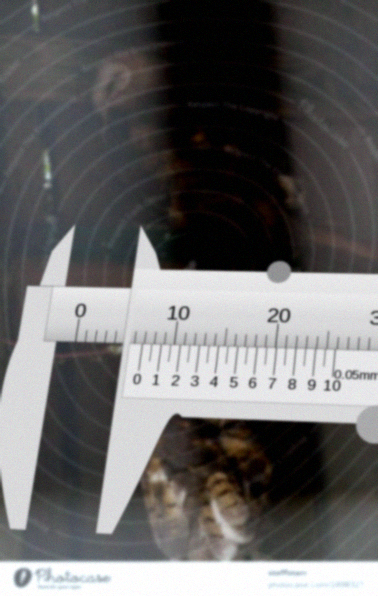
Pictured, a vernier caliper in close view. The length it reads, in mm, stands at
6.8 mm
